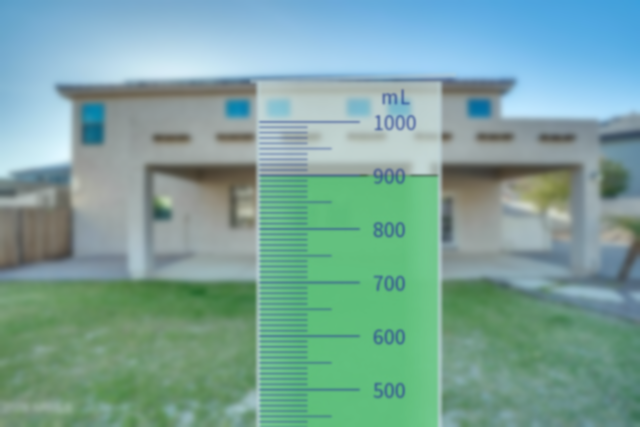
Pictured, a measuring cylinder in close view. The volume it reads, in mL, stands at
900 mL
